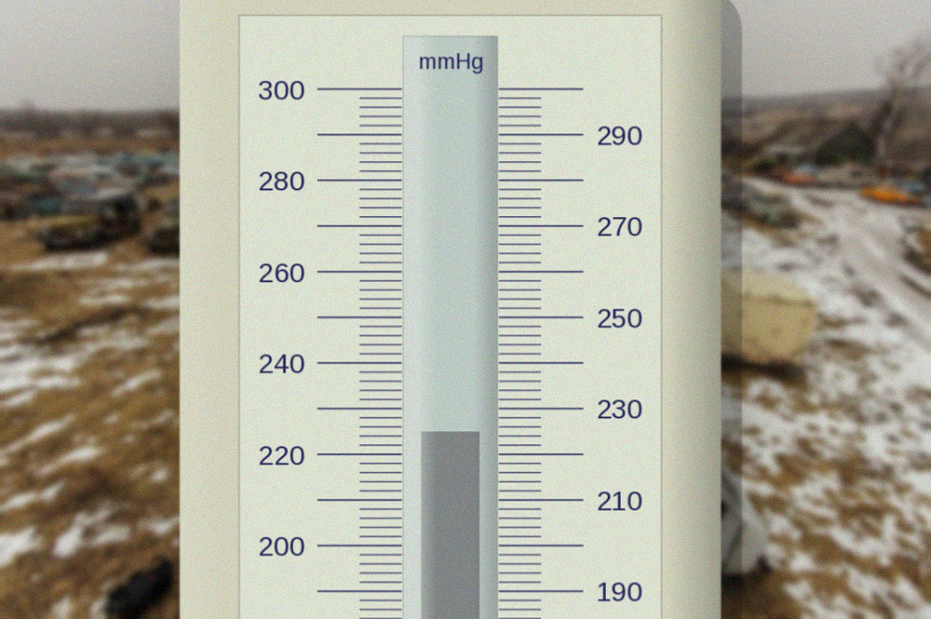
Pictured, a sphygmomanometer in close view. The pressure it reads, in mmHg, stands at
225 mmHg
